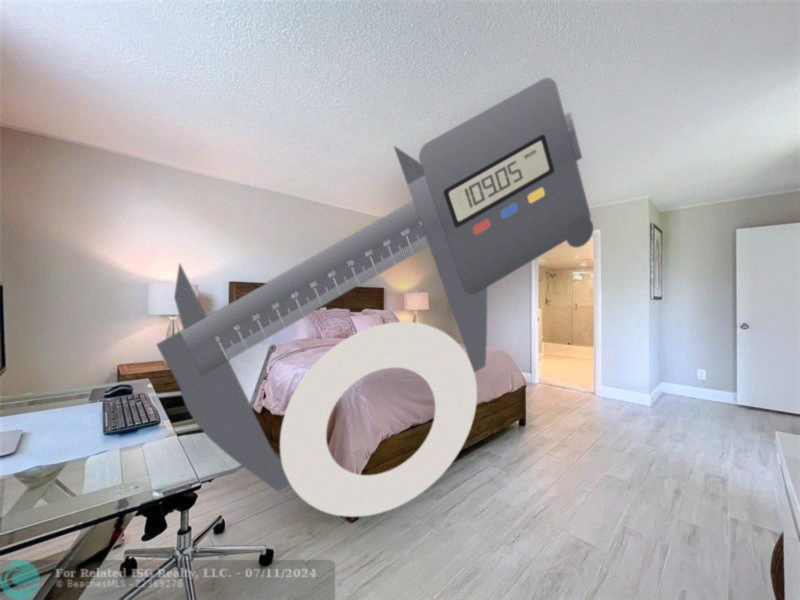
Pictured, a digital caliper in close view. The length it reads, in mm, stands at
109.05 mm
